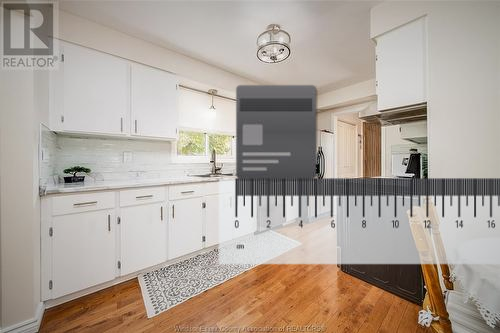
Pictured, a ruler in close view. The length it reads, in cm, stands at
5 cm
